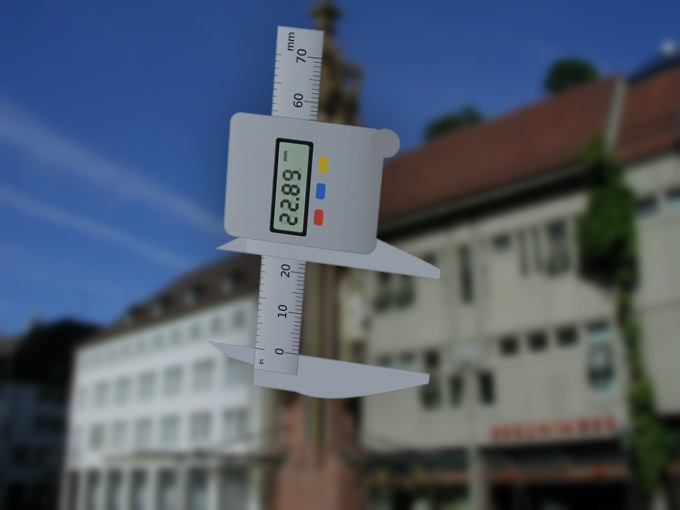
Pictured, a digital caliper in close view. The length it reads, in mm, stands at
22.89 mm
